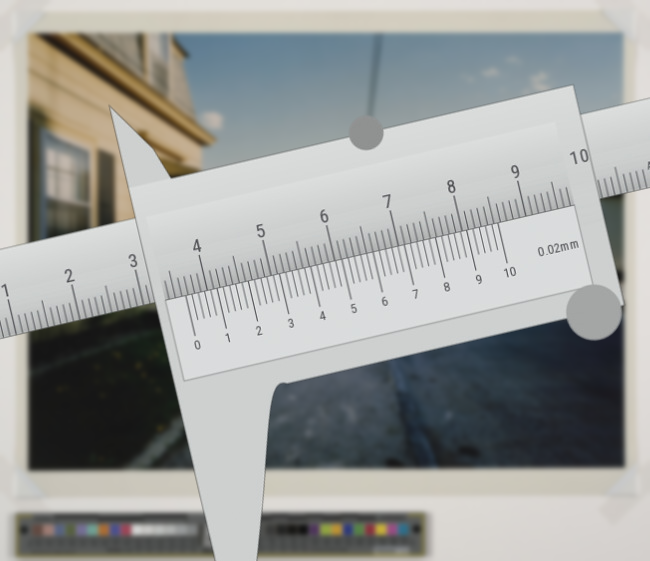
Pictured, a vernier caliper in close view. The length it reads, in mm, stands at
36.6 mm
